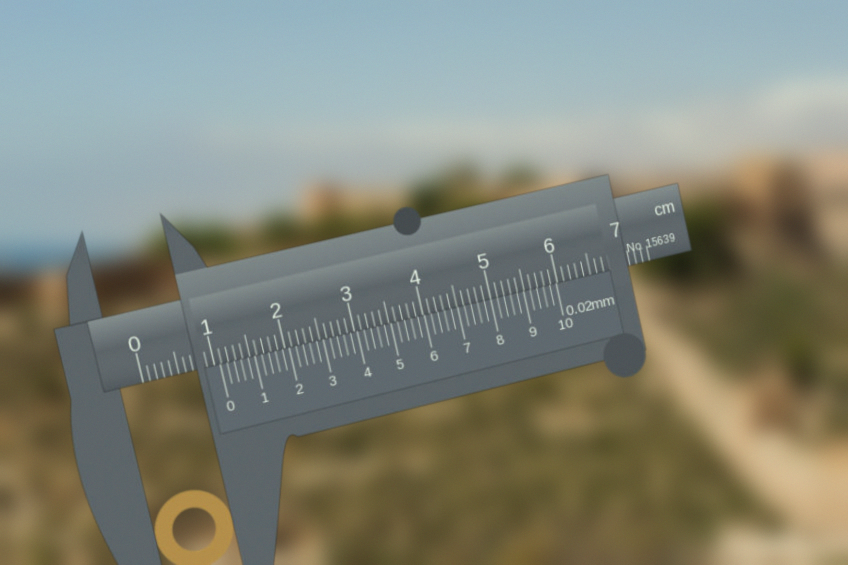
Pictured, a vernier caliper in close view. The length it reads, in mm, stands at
10.8 mm
